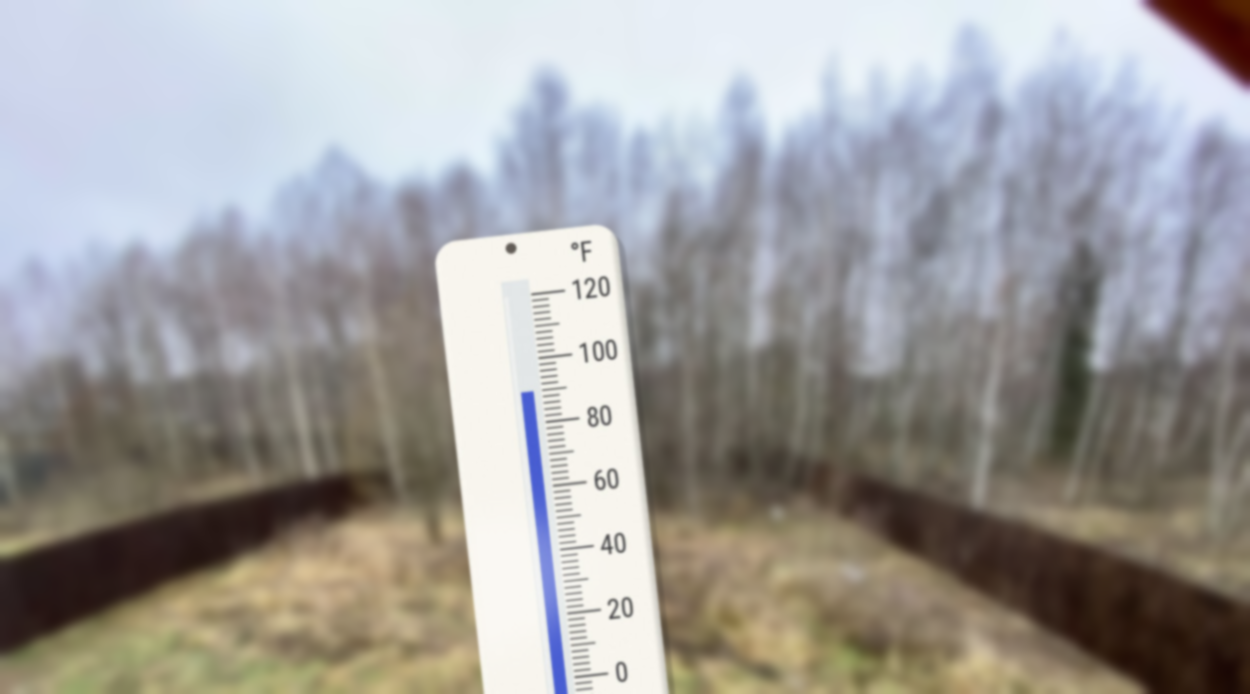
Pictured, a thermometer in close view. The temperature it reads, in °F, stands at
90 °F
